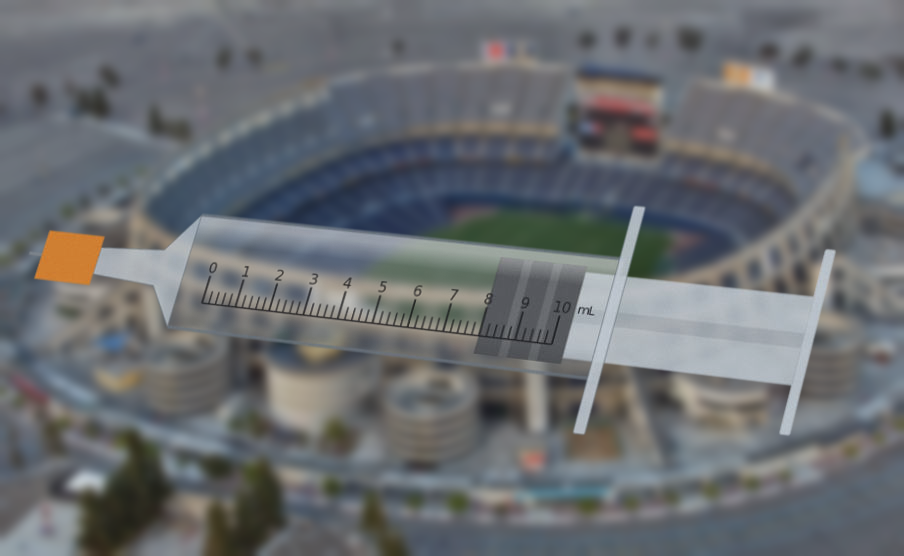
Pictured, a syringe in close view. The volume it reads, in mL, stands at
8 mL
